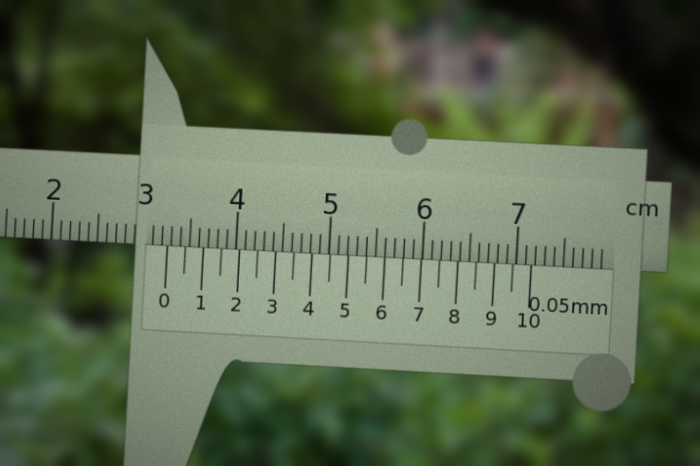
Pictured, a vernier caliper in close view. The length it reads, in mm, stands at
32.6 mm
